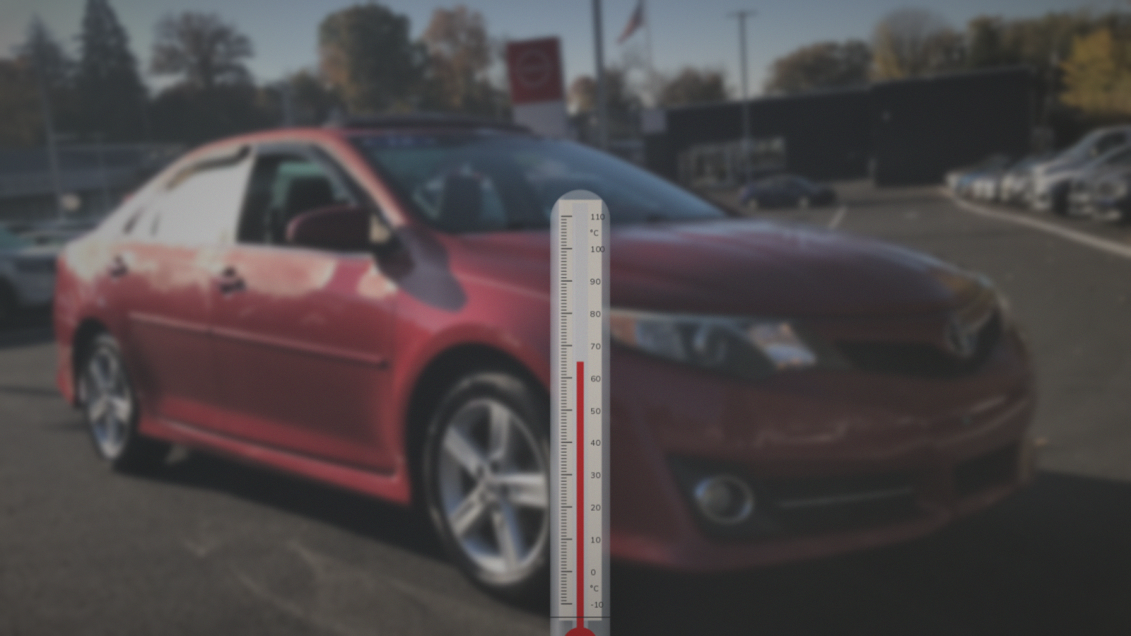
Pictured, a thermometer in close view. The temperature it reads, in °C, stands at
65 °C
